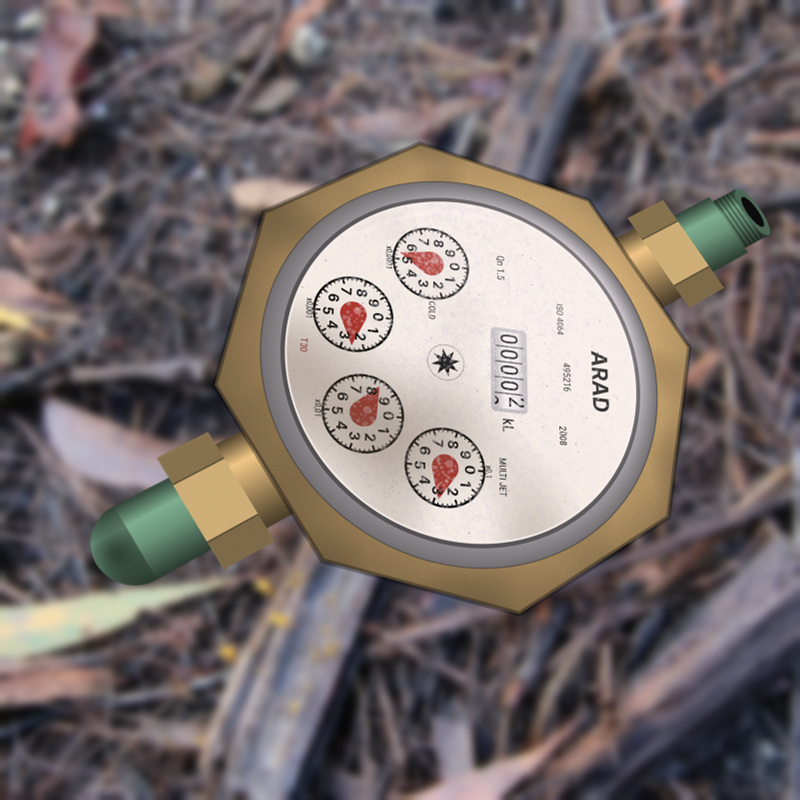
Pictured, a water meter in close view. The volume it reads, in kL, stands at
2.2825 kL
